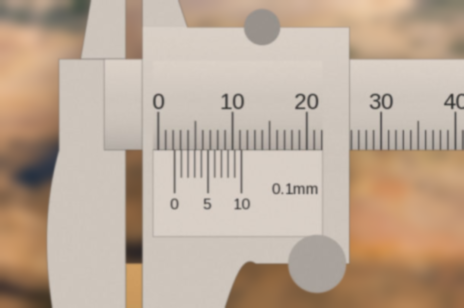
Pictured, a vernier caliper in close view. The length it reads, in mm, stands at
2.2 mm
